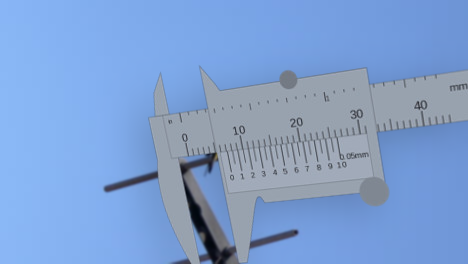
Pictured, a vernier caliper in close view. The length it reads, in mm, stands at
7.2 mm
